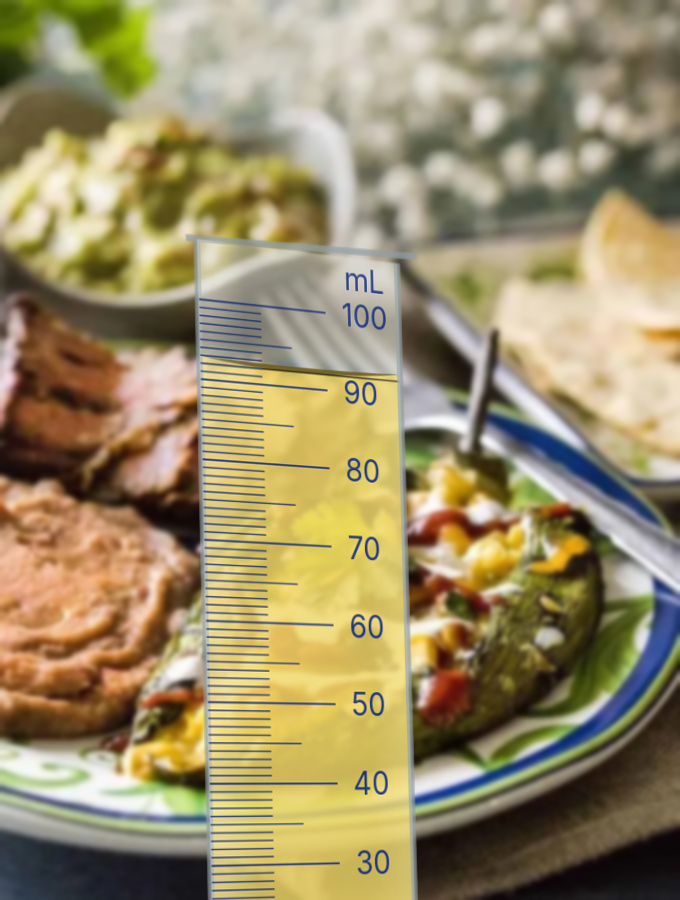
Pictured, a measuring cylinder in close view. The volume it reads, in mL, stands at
92 mL
